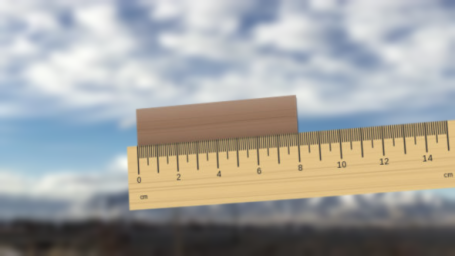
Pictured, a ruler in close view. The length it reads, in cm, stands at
8 cm
